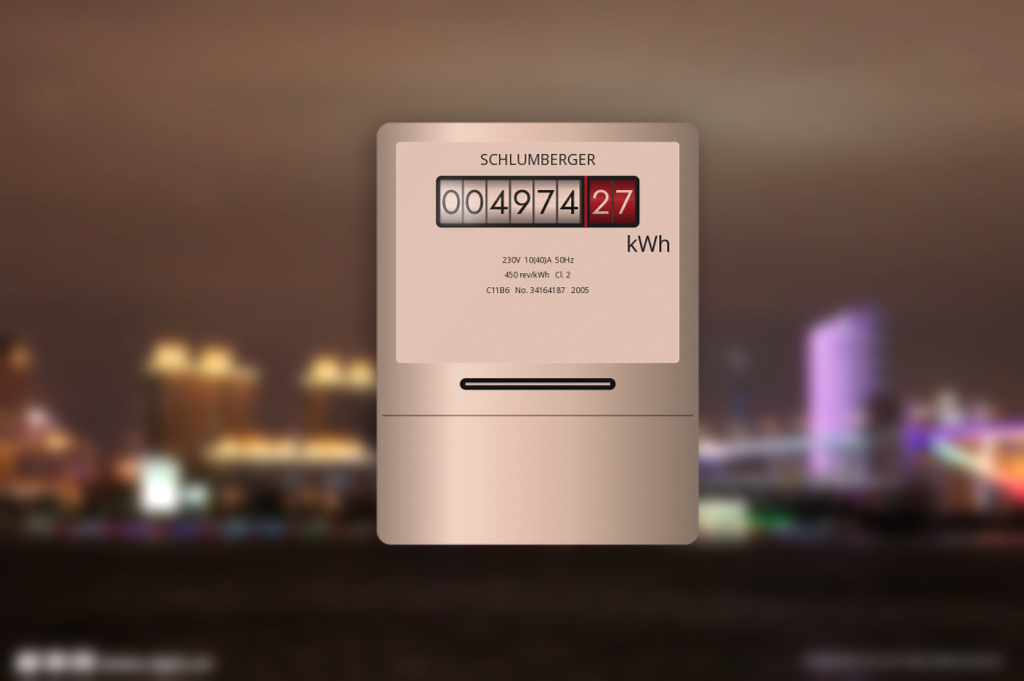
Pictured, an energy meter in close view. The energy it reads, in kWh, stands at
4974.27 kWh
